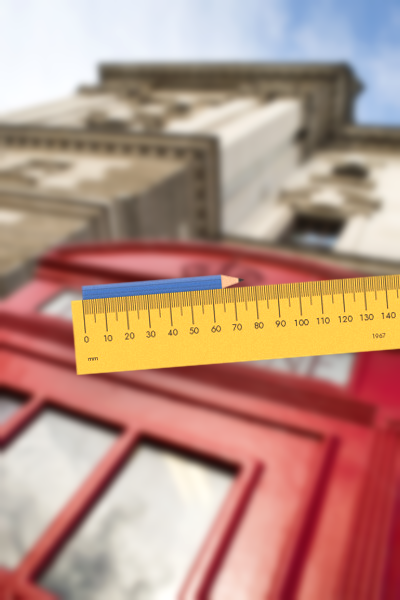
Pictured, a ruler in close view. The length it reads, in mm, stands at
75 mm
